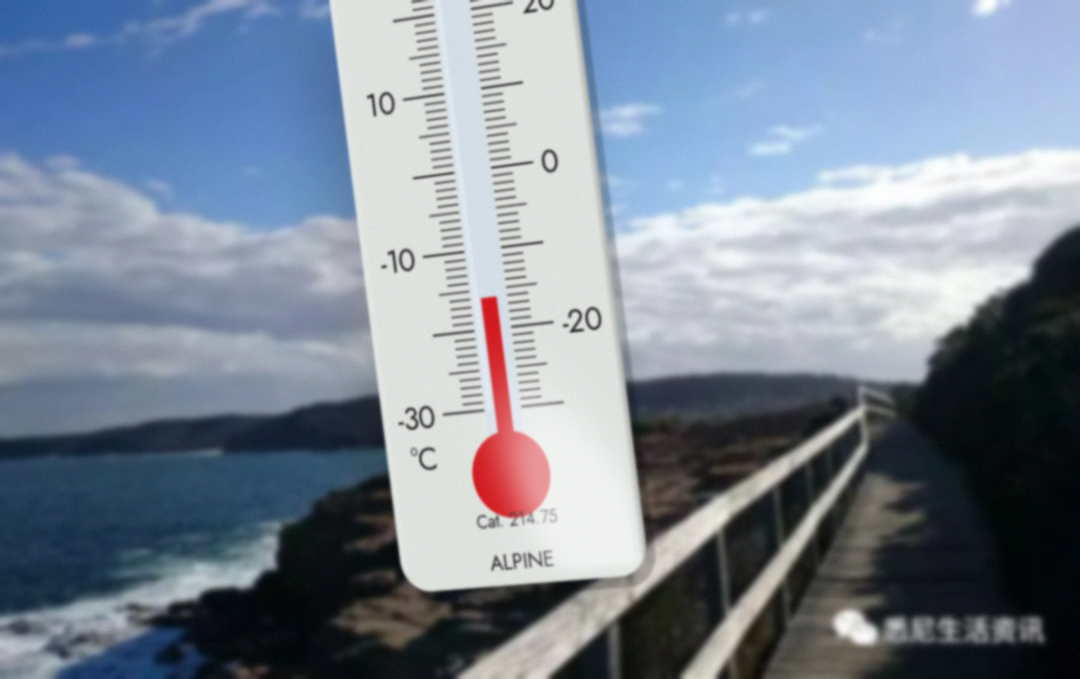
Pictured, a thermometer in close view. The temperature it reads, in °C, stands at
-16 °C
